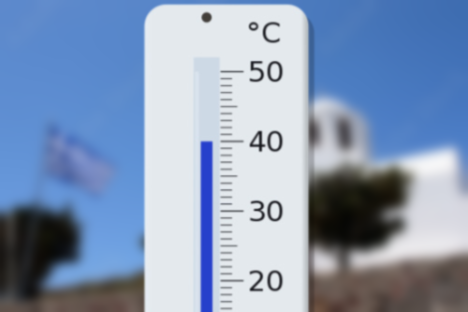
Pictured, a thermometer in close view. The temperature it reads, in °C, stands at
40 °C
